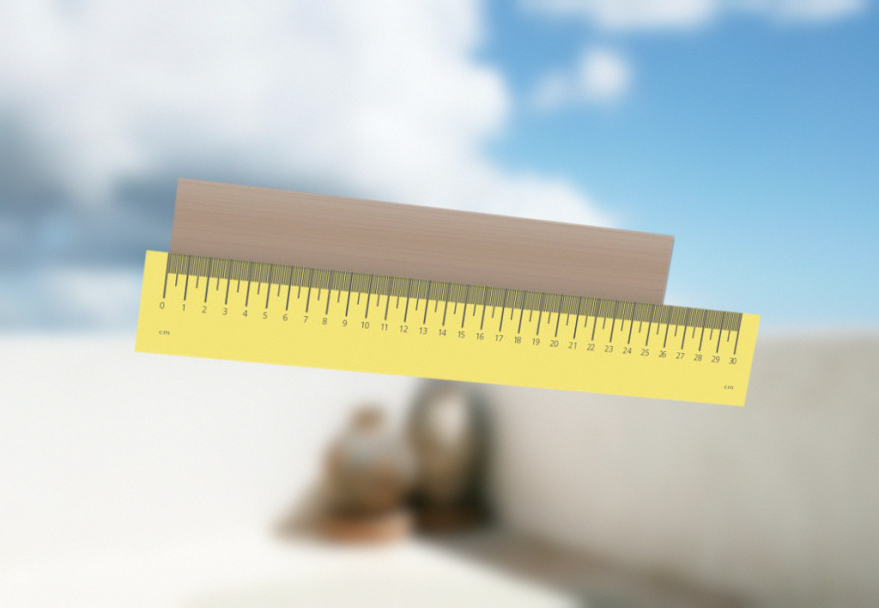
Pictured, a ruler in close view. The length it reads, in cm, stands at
25.5 cm
